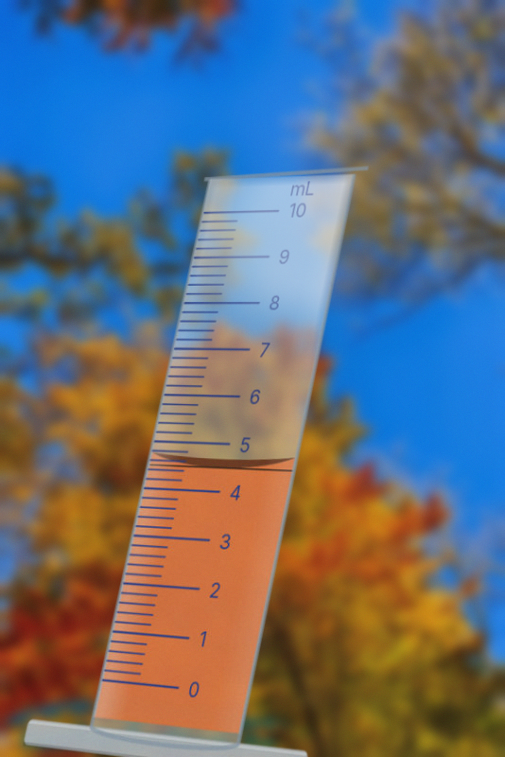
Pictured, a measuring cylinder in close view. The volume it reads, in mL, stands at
4.5 mL
